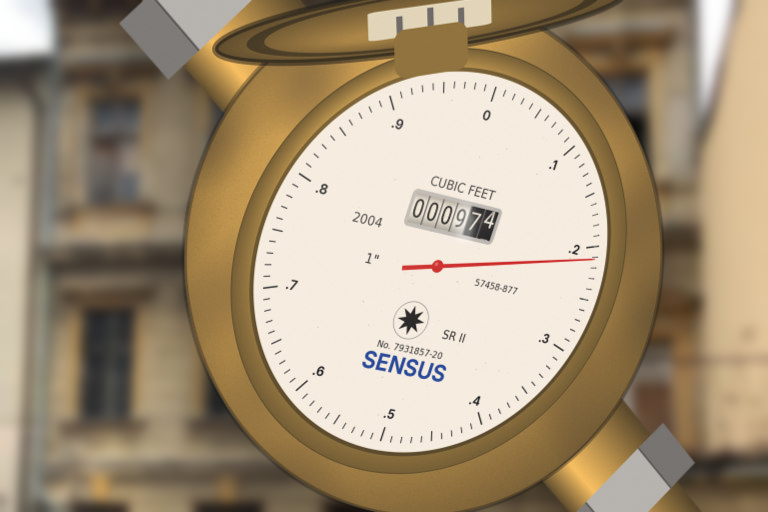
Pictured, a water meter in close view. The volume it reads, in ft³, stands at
974.21 ft³
